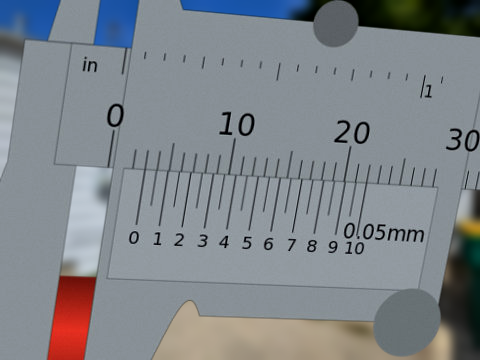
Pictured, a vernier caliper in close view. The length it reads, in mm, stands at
3.0 mm
